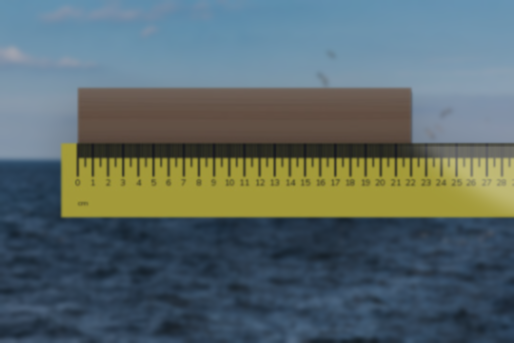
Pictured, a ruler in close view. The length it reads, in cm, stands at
22 cm
